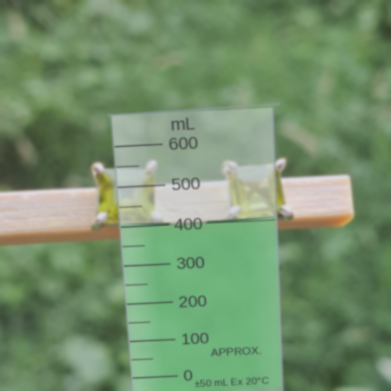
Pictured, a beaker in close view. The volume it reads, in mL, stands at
400 mL
